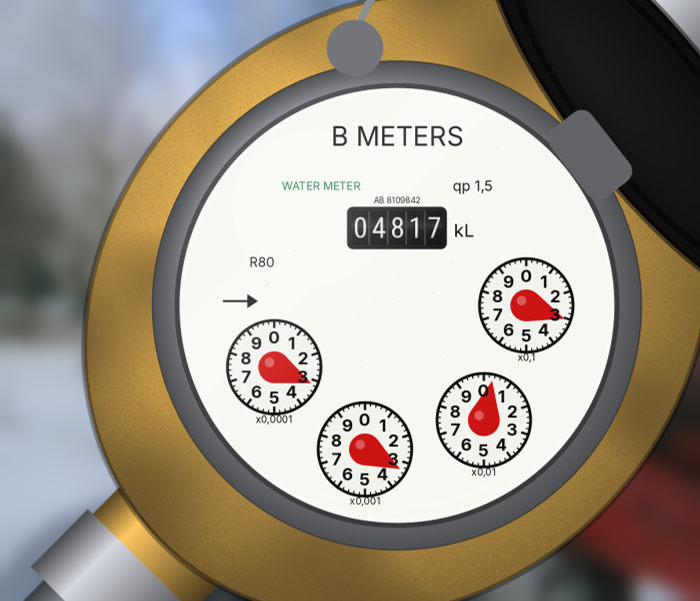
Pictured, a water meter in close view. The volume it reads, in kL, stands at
4817.3033 kL
